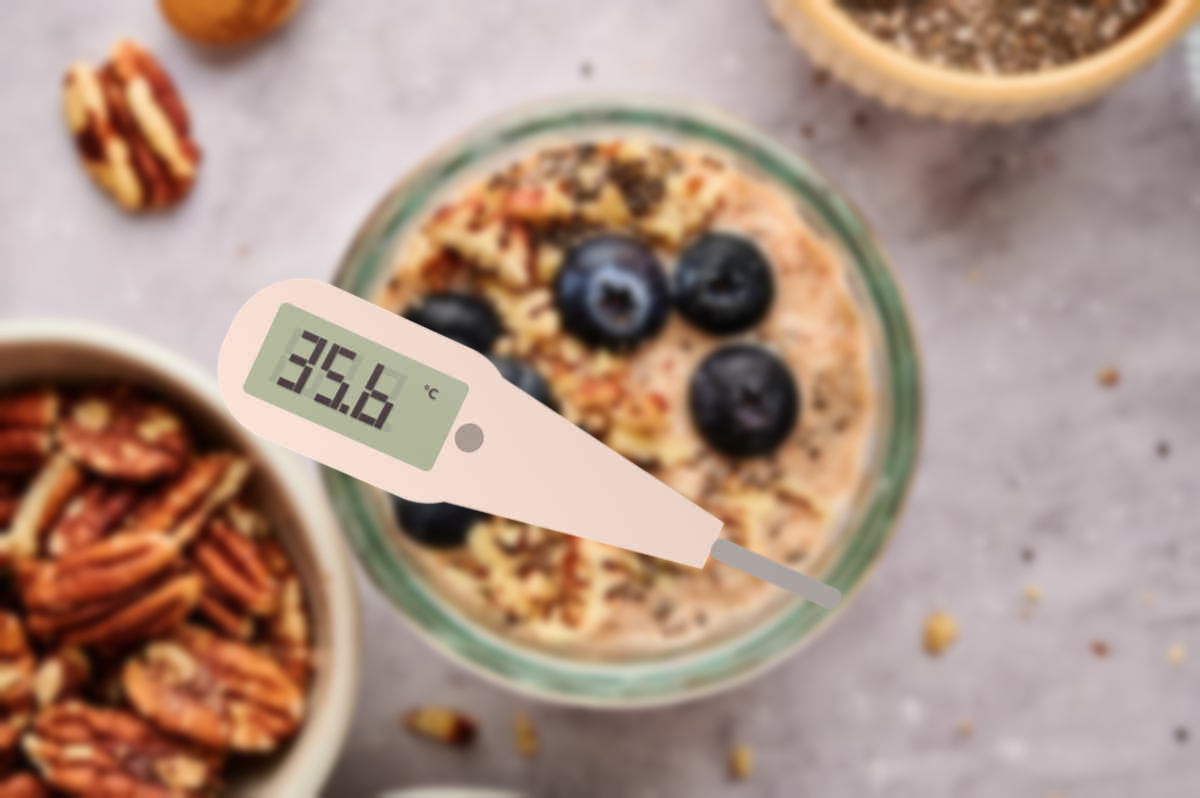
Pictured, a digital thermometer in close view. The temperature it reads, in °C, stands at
35.6 °C
